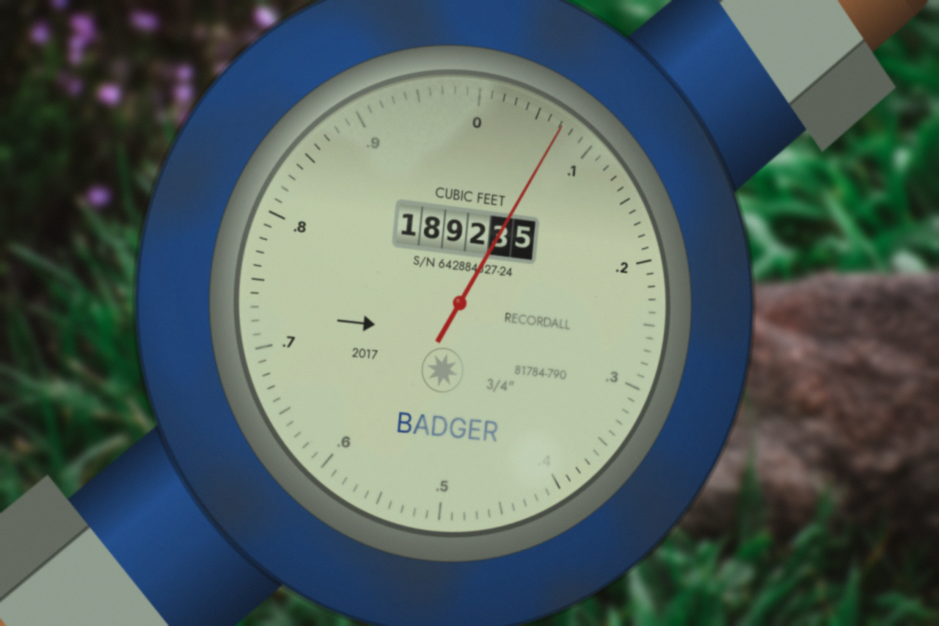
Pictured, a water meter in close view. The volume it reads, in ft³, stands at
189235.07 ft³
